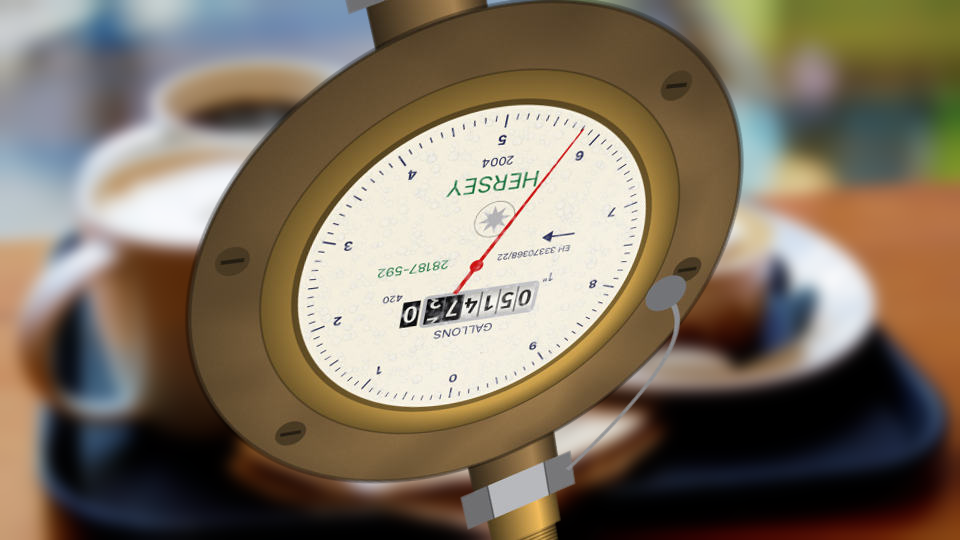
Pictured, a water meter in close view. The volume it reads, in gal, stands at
514725.8 gal
